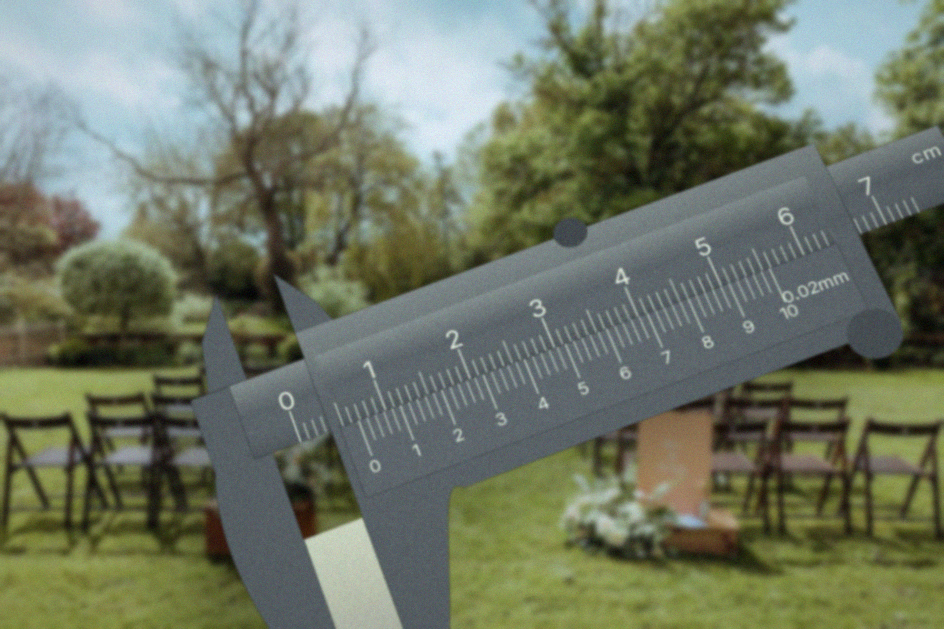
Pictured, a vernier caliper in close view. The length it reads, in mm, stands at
6.8 mm
